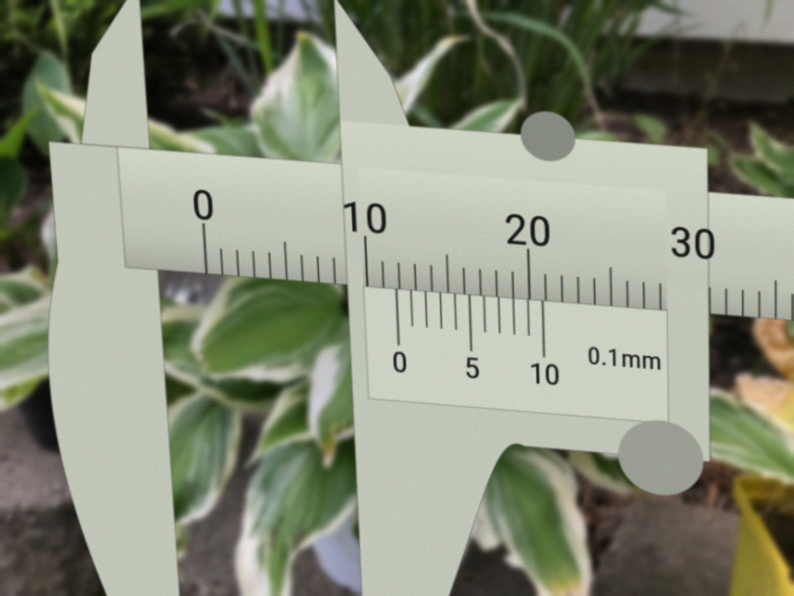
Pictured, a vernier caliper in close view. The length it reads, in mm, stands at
11.8 mm
